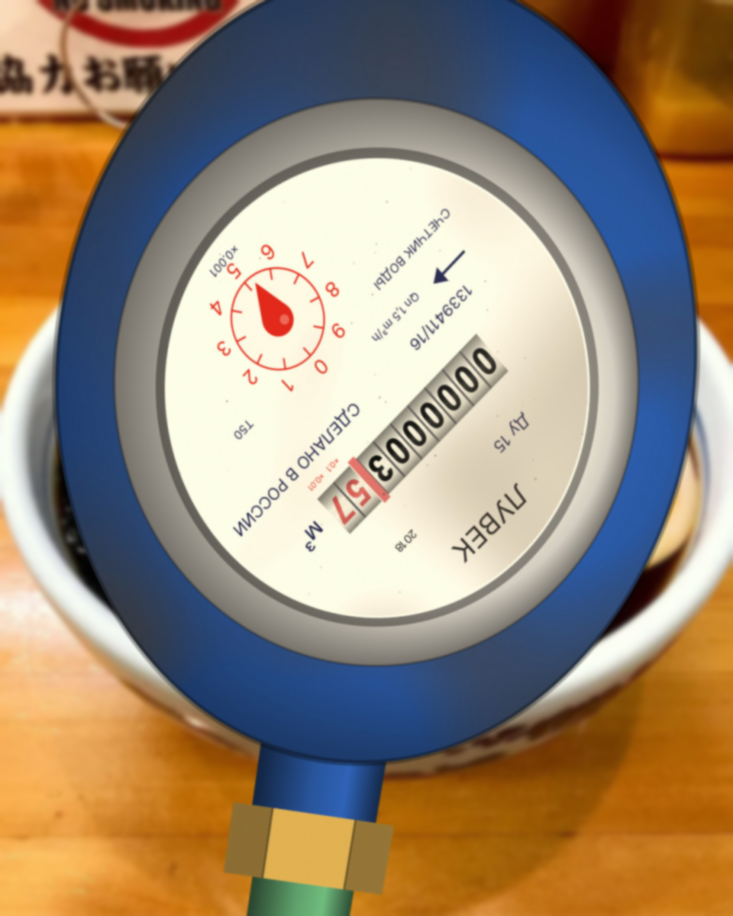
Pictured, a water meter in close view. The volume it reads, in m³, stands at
3.575 m³
